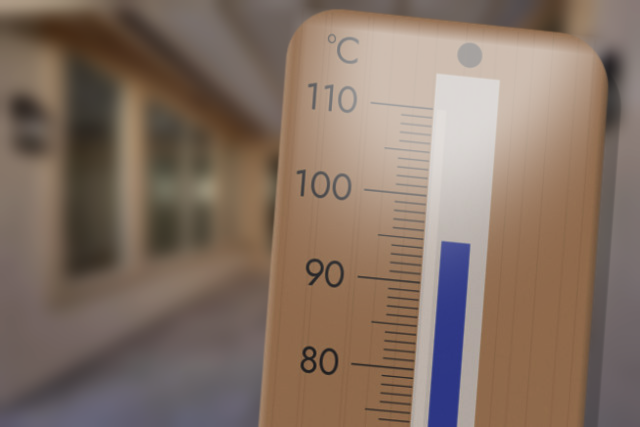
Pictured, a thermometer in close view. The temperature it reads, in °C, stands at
95 °C
